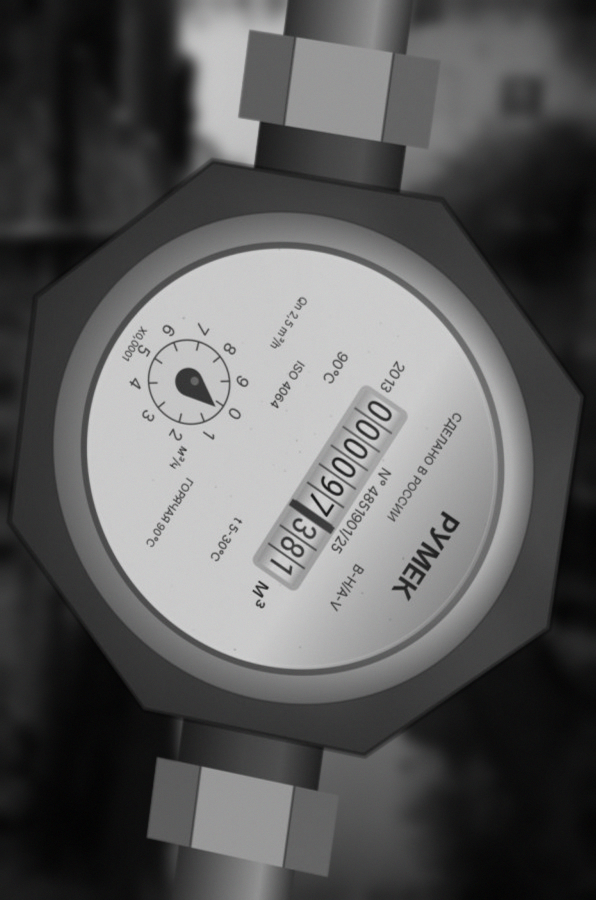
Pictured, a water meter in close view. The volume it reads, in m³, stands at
97.3810 m³
